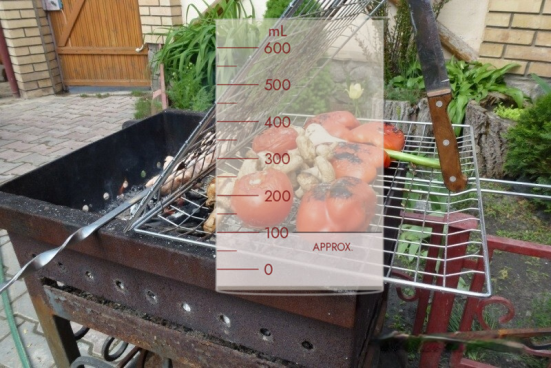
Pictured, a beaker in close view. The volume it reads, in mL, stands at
100 mL
